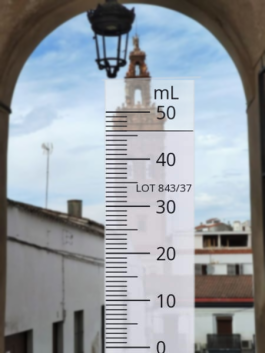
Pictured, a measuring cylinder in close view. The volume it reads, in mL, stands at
46 mL
